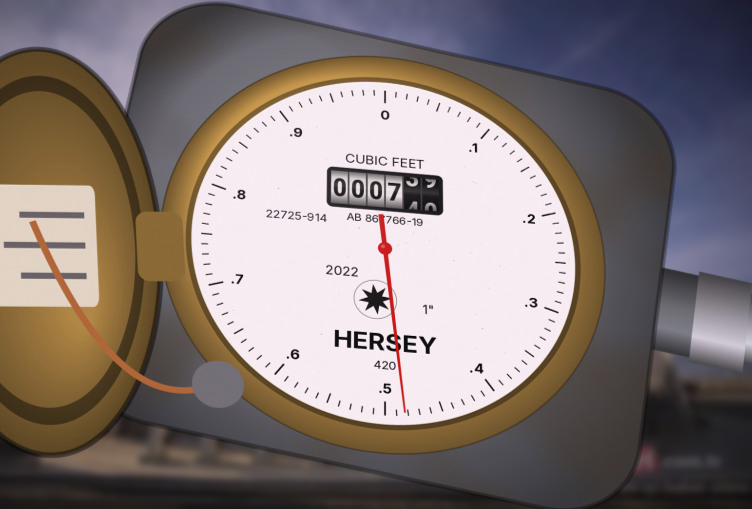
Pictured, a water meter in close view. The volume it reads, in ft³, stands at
739.48 ft³
